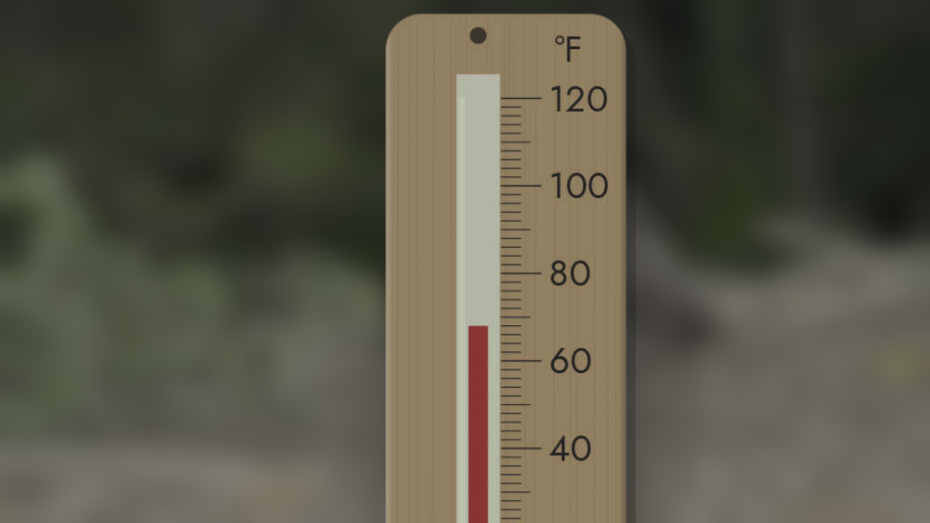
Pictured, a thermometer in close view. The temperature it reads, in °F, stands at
68 °F
